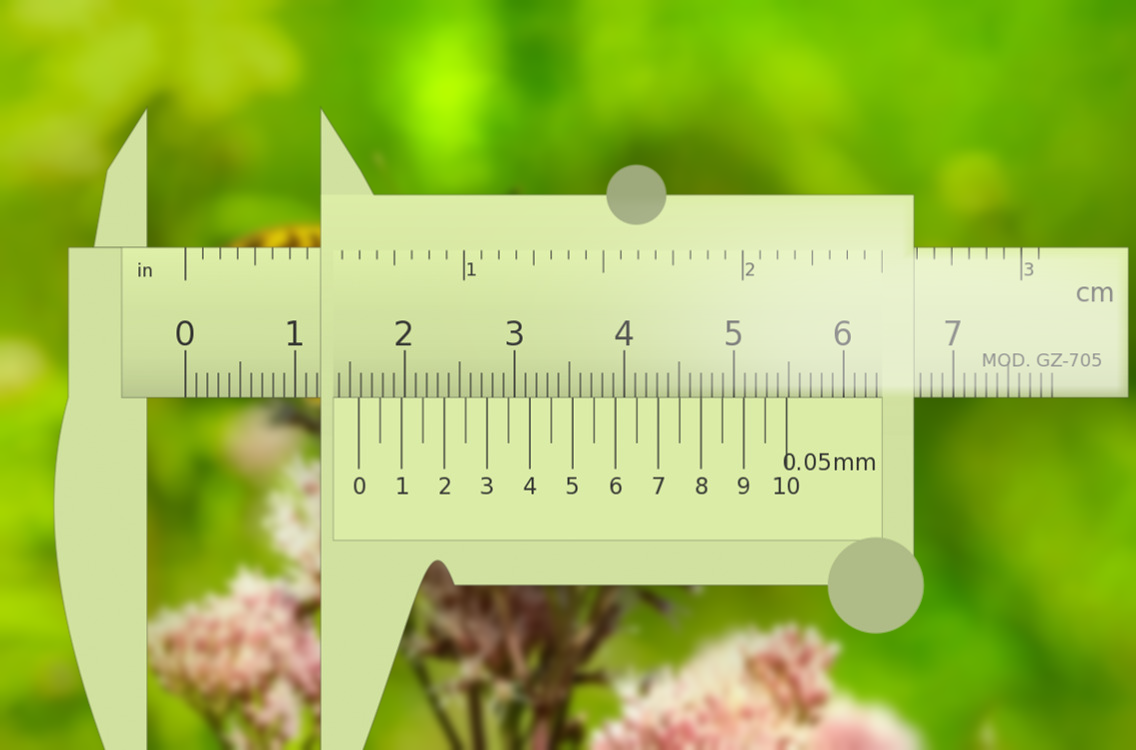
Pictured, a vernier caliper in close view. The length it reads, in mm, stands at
15.8 mm
